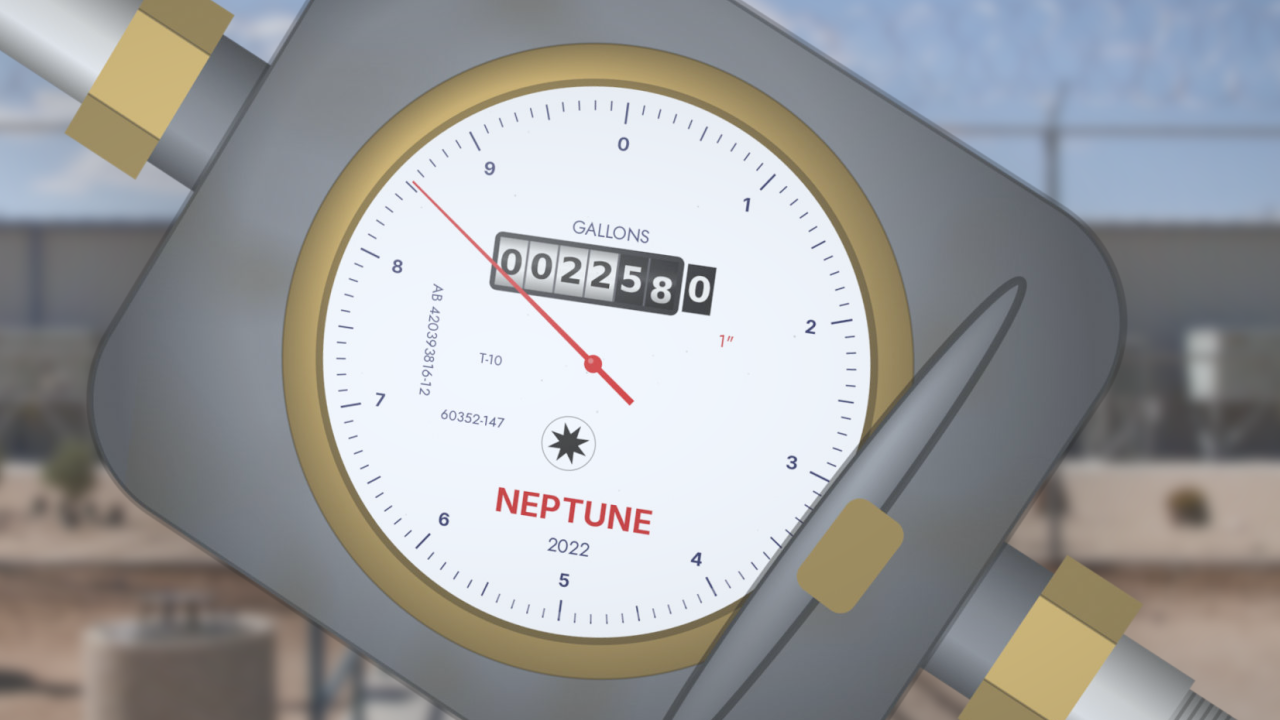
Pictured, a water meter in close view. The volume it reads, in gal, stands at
22578.5 gal
